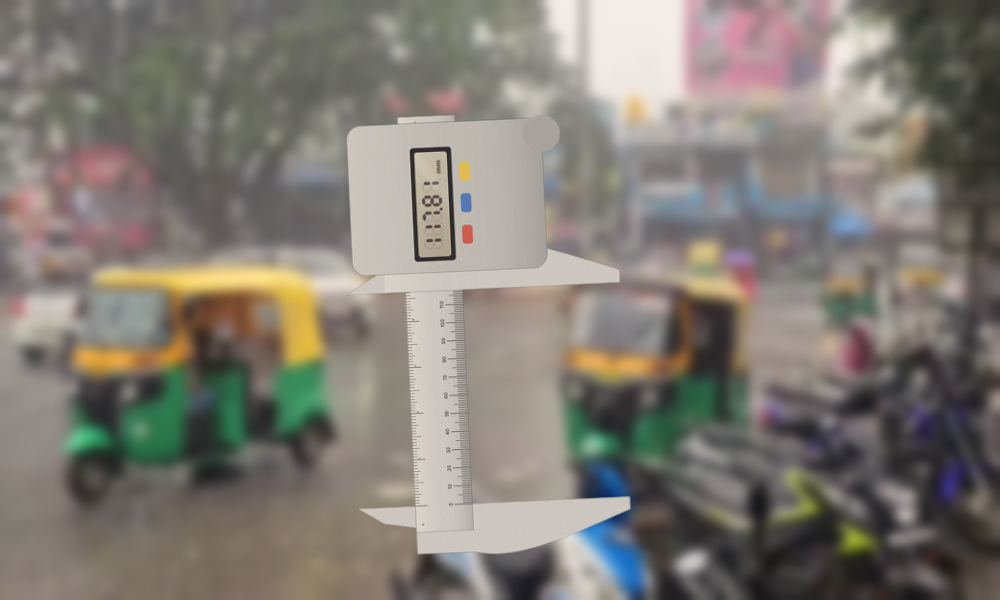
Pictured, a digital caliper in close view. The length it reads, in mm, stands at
117.81 mm
